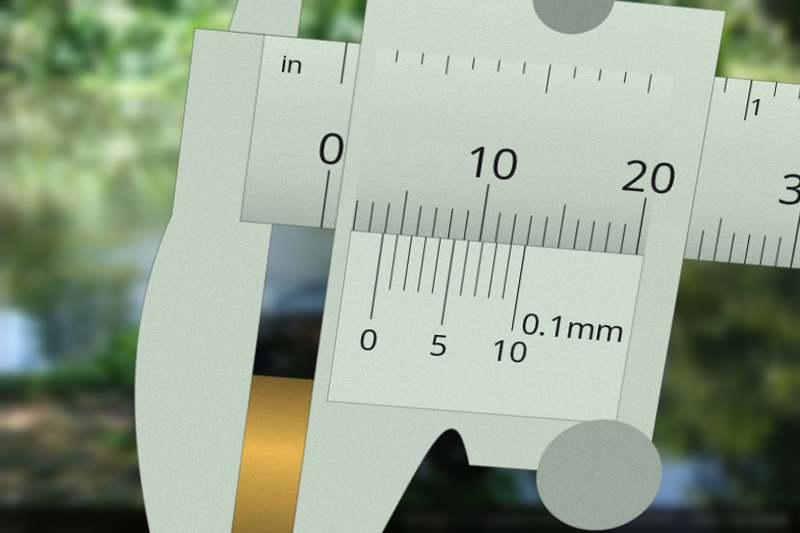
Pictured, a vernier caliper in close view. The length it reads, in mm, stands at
3.9 mm
